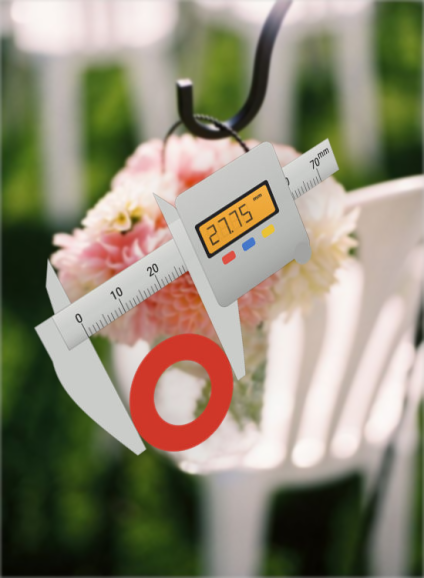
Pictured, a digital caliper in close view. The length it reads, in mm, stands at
27.75 mm
